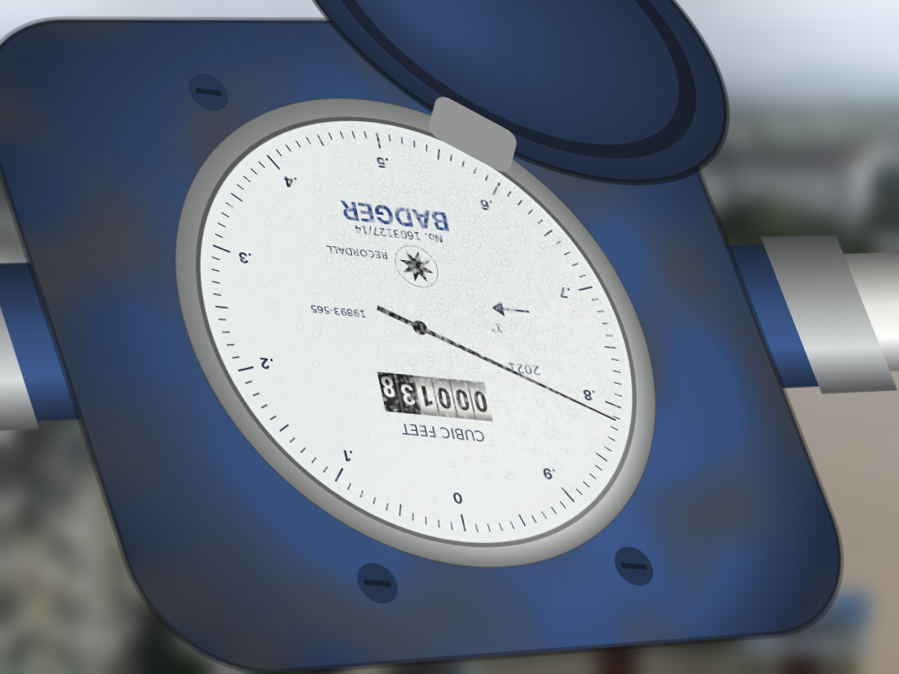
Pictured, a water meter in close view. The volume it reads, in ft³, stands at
137.81 ft³
